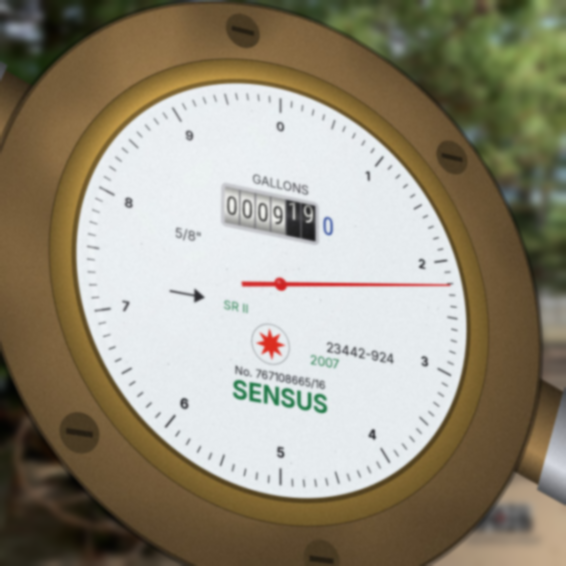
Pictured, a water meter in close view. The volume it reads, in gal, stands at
9192.2 gal
